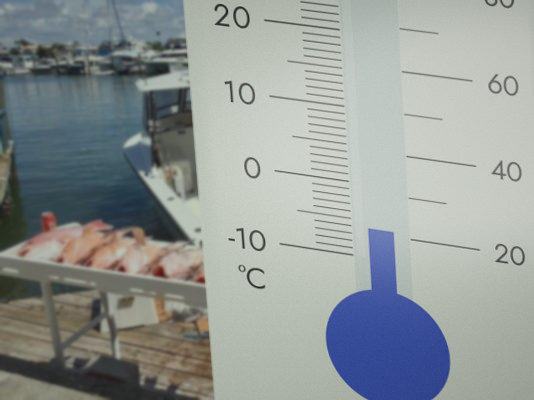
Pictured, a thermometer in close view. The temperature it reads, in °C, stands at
-6 °C
